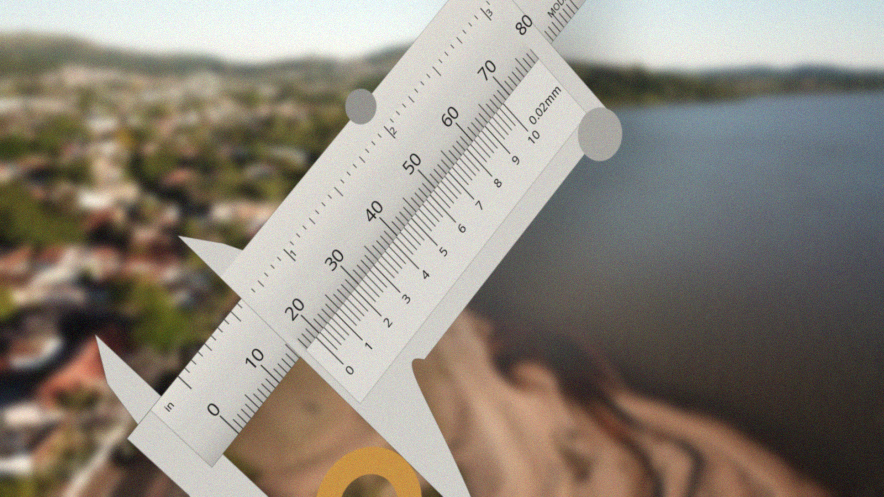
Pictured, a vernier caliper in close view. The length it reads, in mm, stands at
19.2 mm
